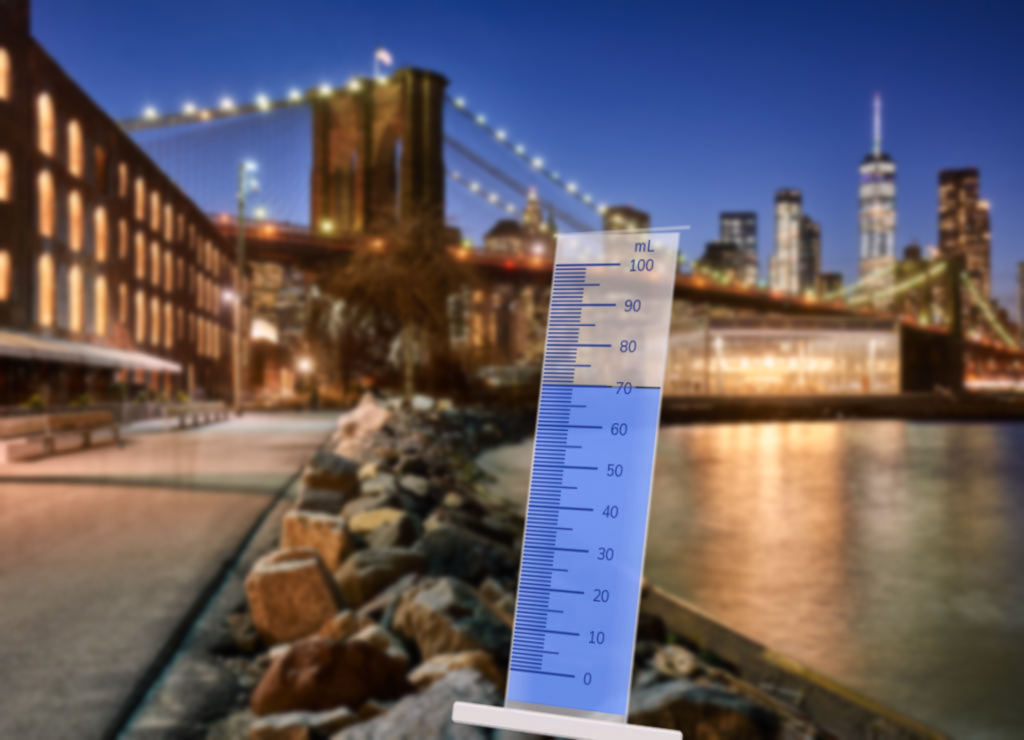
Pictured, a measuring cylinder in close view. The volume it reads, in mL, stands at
70 mL
